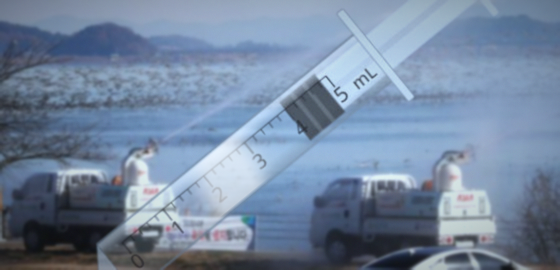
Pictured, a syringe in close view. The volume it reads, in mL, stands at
4 mL
